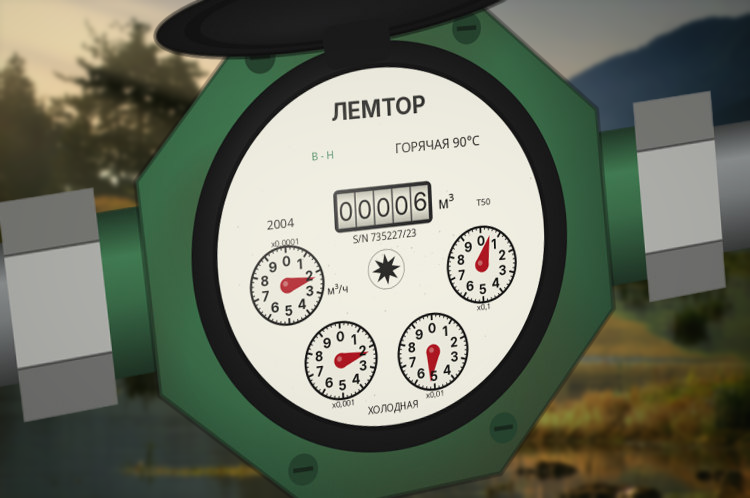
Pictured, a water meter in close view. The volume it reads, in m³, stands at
6.0522 m³
